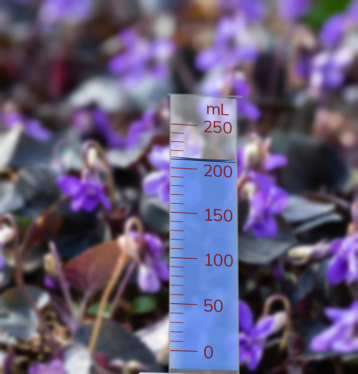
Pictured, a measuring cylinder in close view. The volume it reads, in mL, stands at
210 mL
